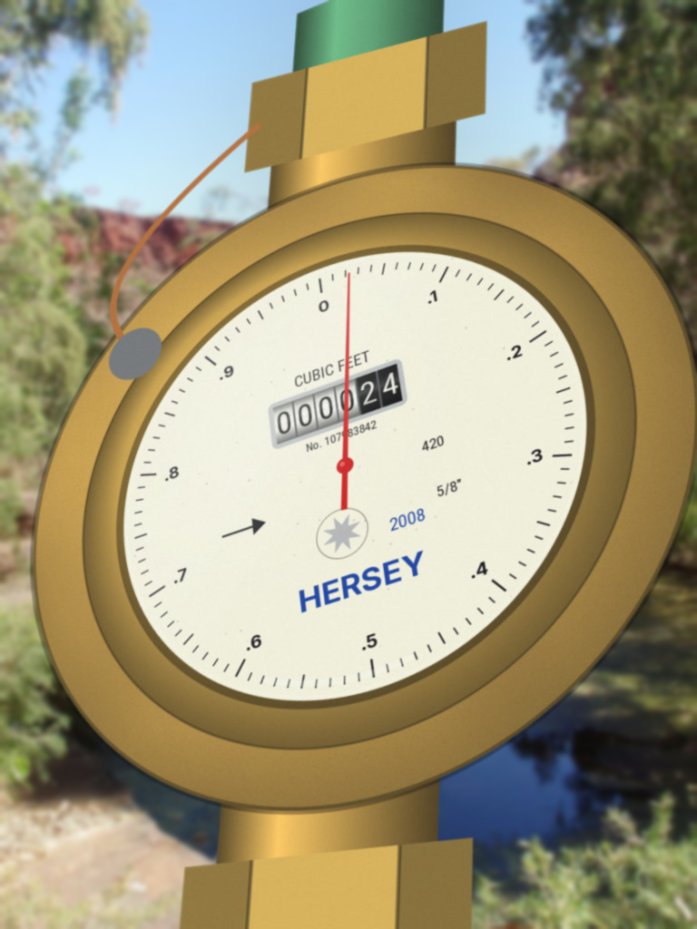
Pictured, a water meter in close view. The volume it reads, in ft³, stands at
24.02 ft³
